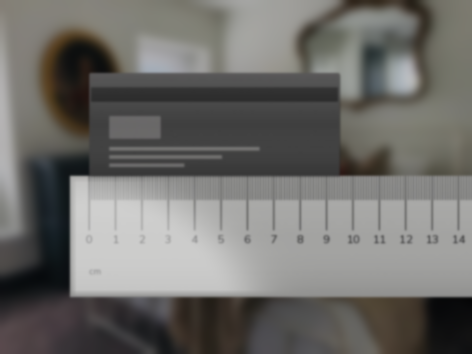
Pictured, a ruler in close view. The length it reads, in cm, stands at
9.5 cm
